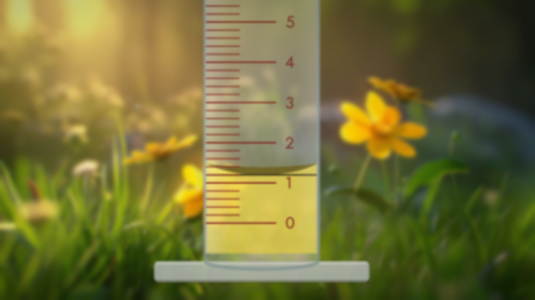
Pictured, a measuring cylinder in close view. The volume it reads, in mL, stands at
1.2 mL
